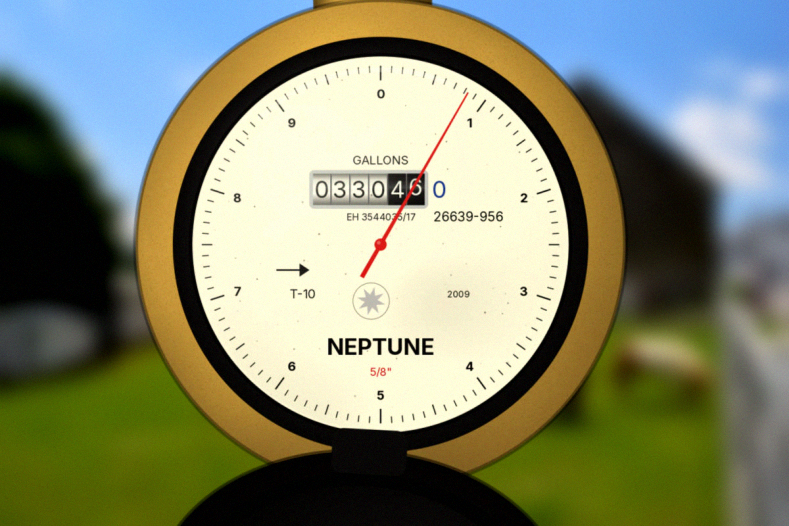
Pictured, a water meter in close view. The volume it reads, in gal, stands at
330460.8 gal
